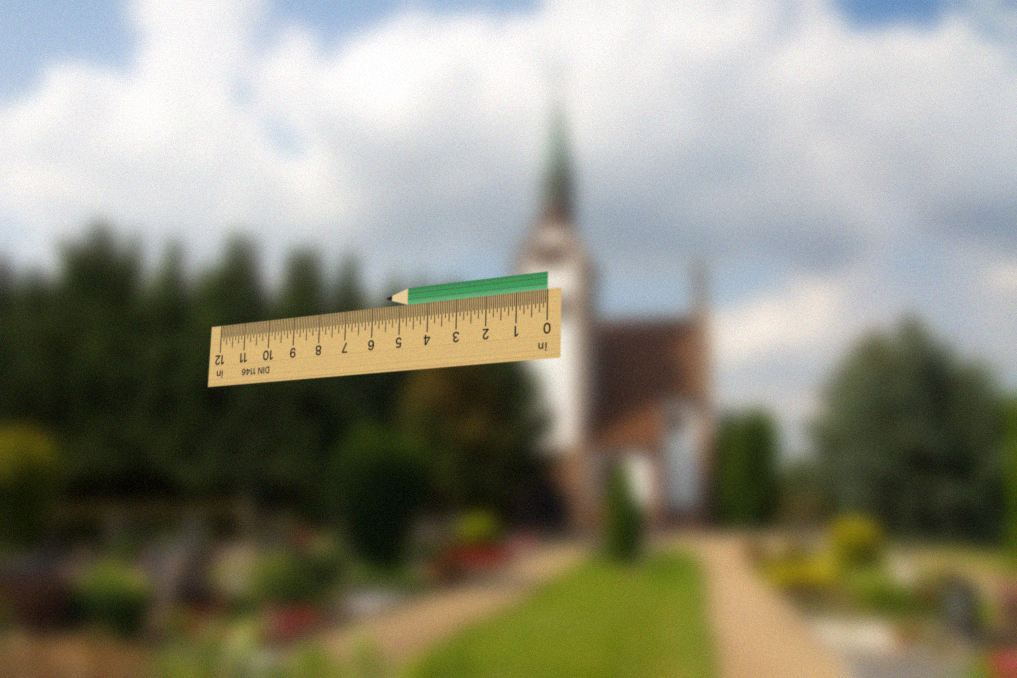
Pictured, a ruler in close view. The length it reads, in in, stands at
5.5 in
